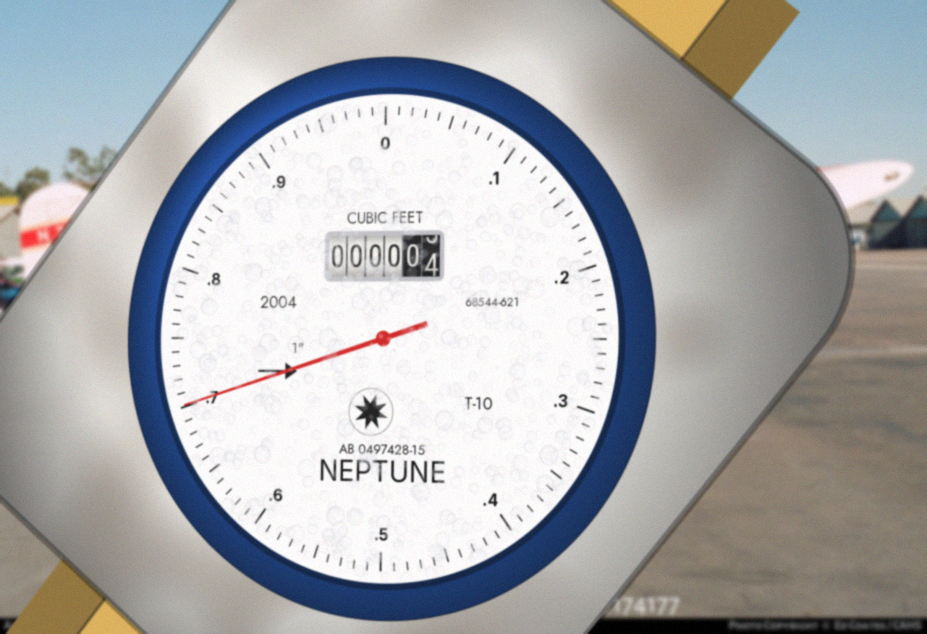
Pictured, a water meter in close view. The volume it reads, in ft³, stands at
3.70 ft³
